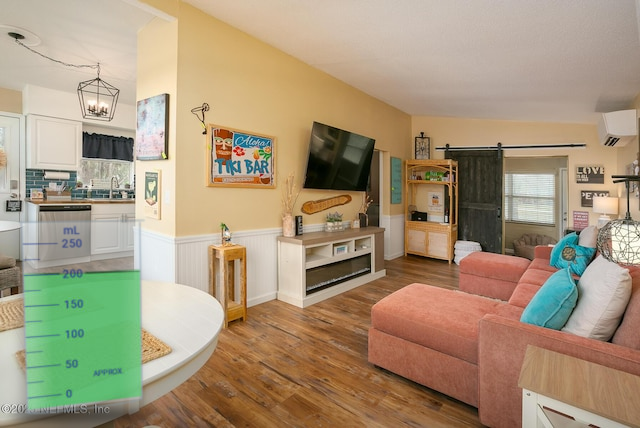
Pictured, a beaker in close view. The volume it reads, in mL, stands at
200 mL
